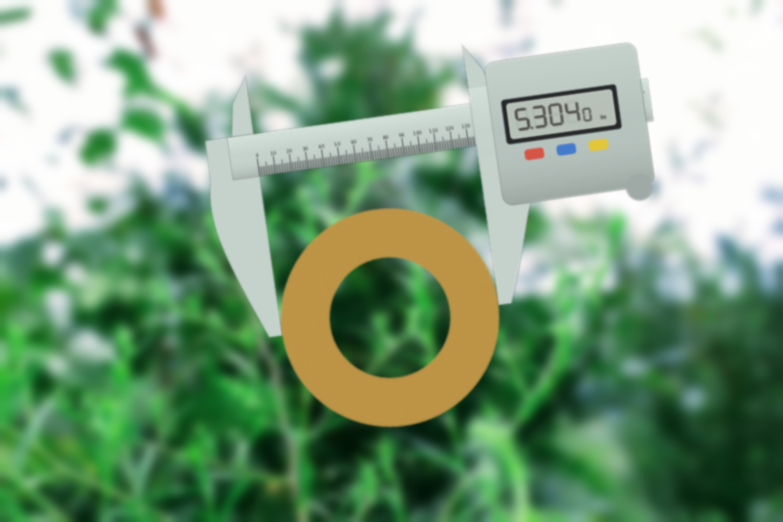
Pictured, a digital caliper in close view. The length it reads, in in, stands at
5.3040 in
